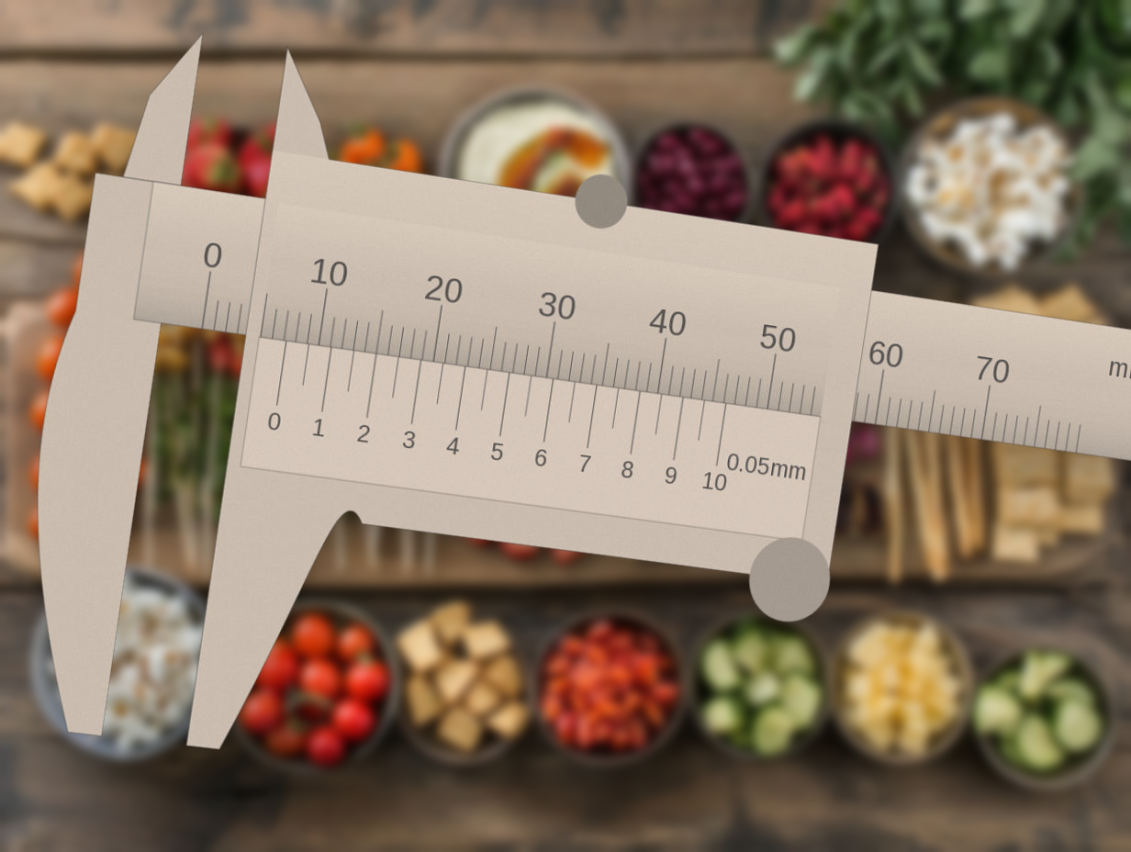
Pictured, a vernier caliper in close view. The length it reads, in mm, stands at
7.2 mm
